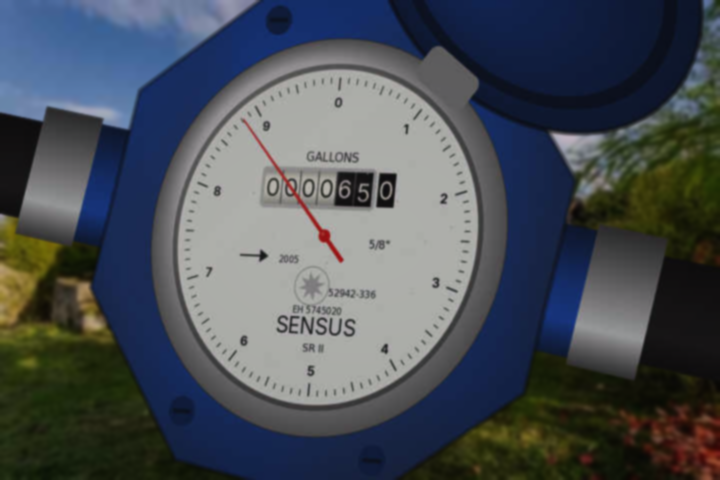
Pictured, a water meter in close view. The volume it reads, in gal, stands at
648.8 gal
